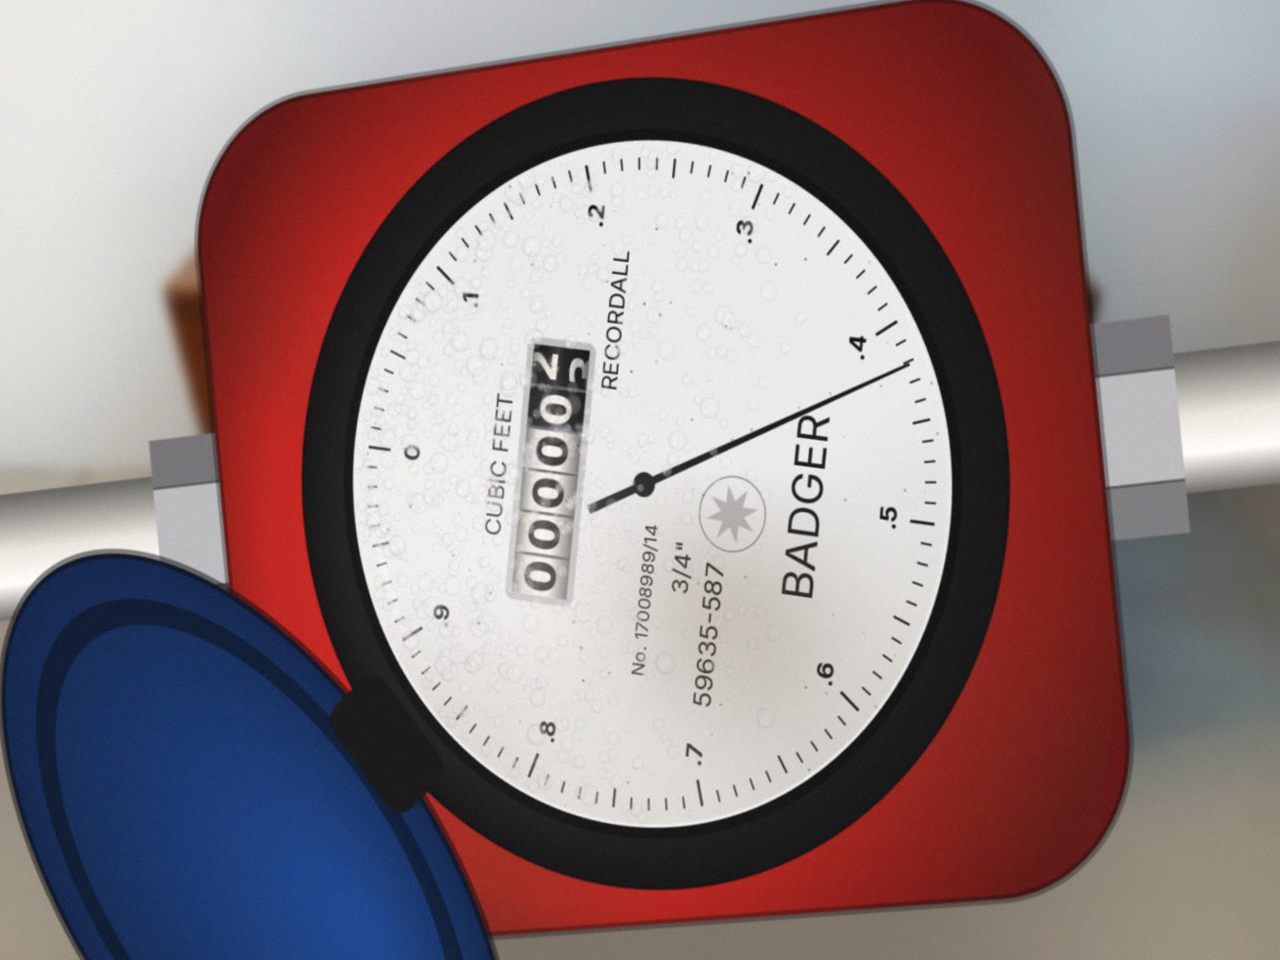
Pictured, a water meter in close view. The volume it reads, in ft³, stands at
2.42 ft³
